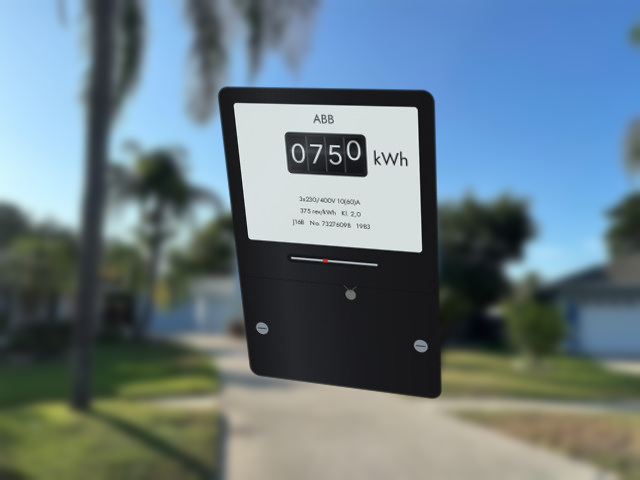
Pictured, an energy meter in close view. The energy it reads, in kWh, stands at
750 kWh
